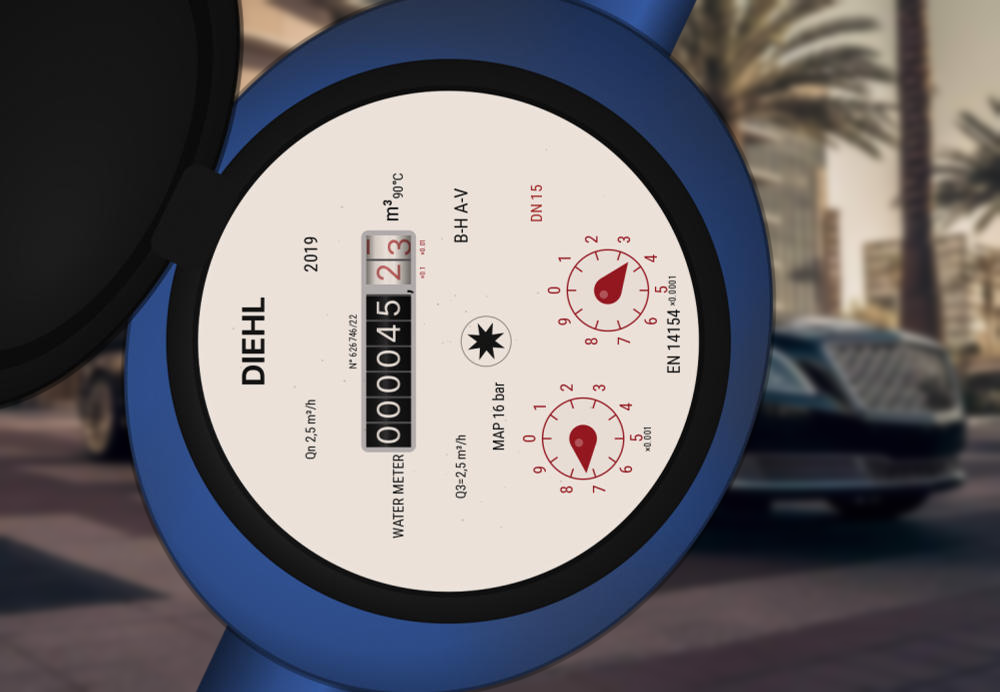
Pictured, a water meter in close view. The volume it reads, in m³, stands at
45.2273 m³
